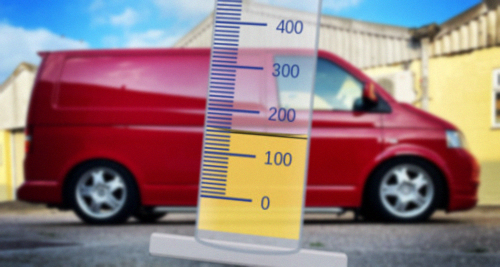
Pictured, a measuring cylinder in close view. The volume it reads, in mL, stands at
150 mL
